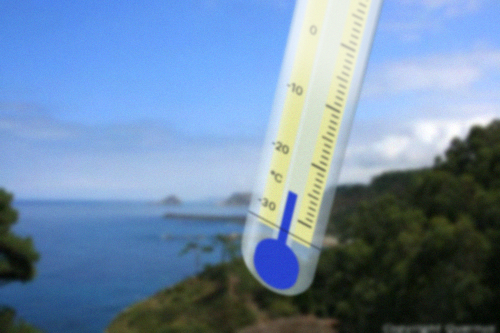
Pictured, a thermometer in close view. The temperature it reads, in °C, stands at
-26 °C
